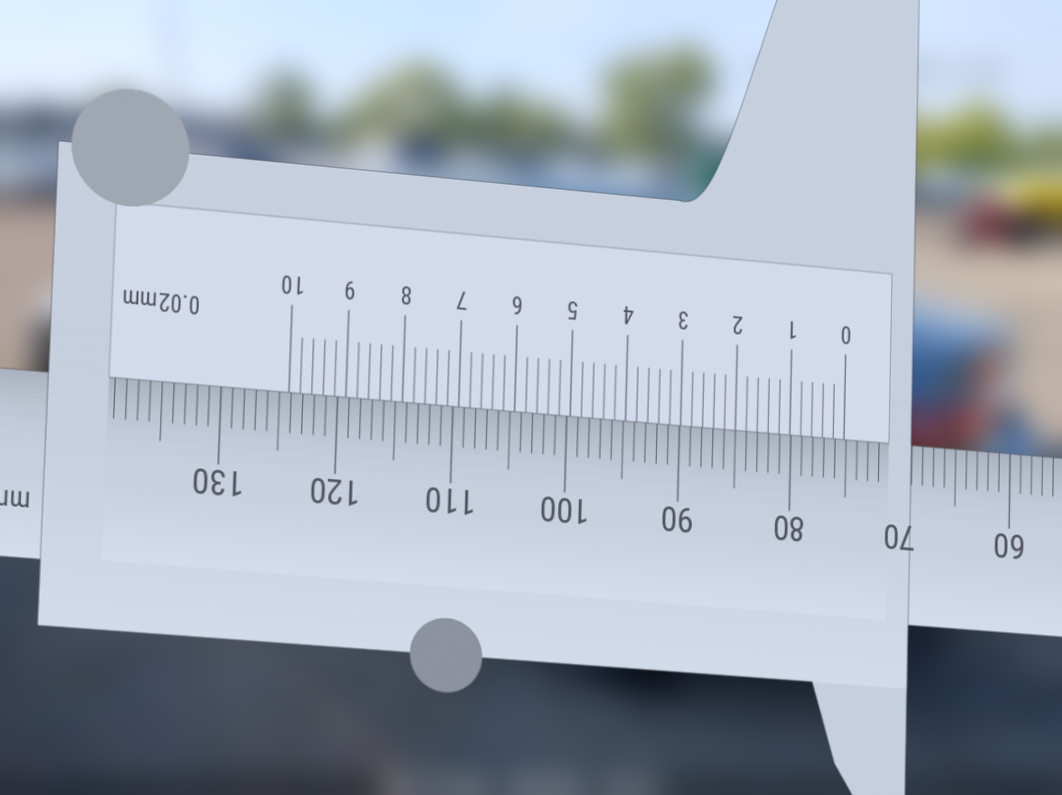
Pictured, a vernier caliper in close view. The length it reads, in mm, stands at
75.2 mm
